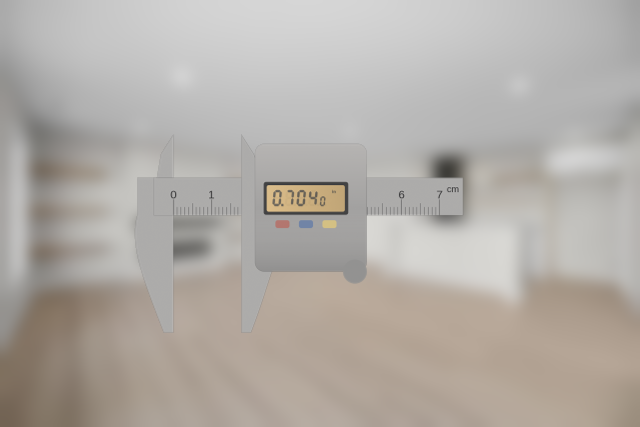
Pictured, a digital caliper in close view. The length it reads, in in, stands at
0.7040 in
